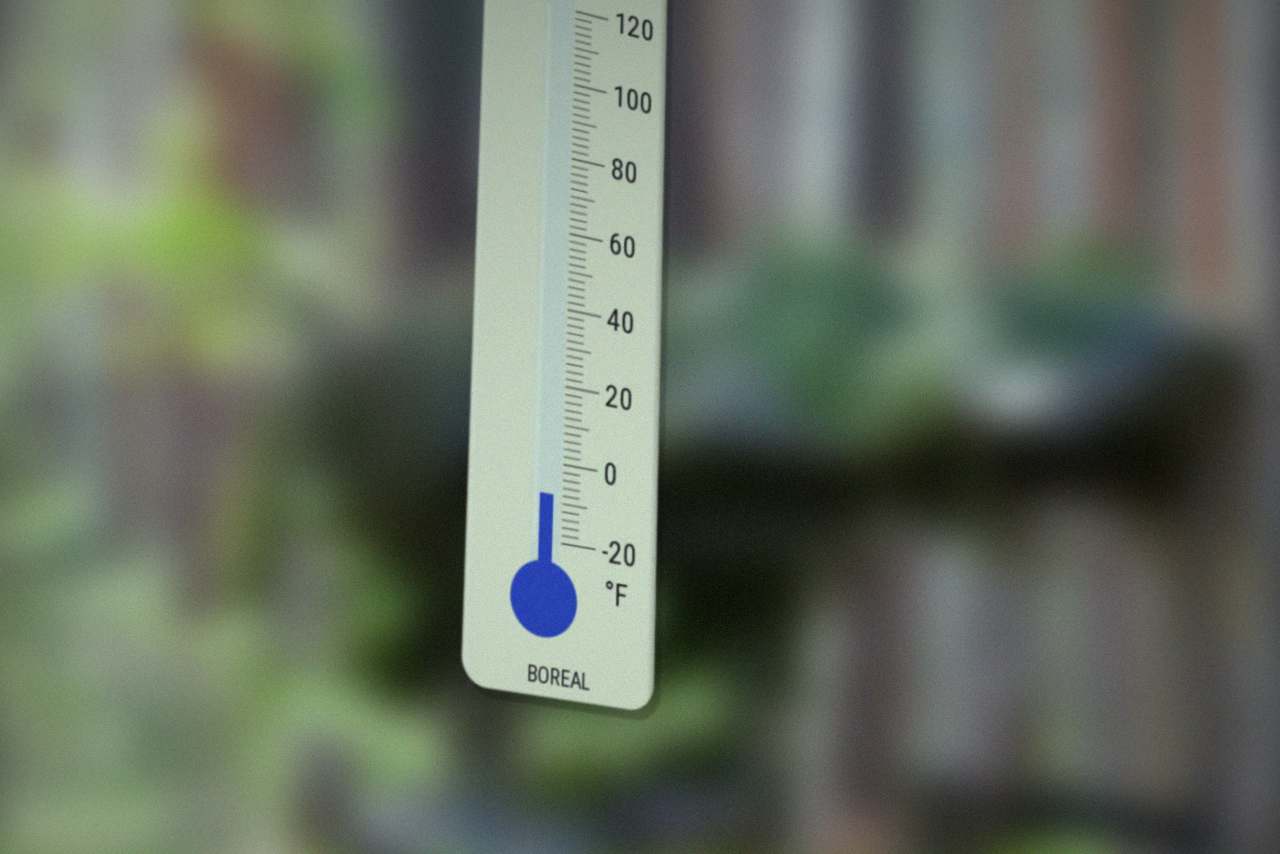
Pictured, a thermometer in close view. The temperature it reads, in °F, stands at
-8 °F
